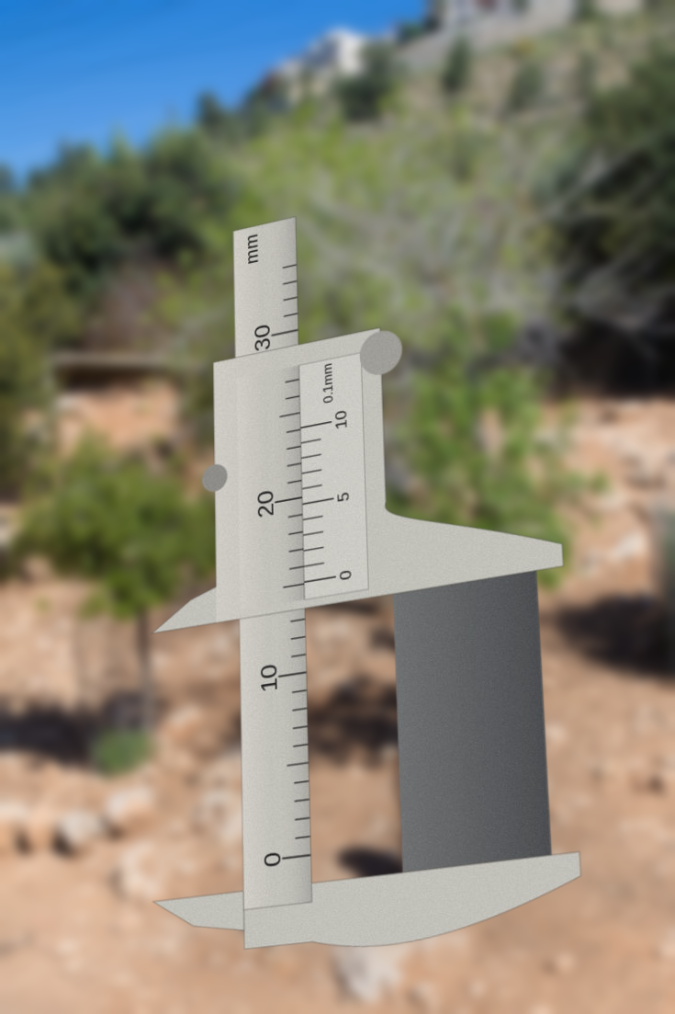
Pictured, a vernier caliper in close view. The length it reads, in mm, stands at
15.1 mm
